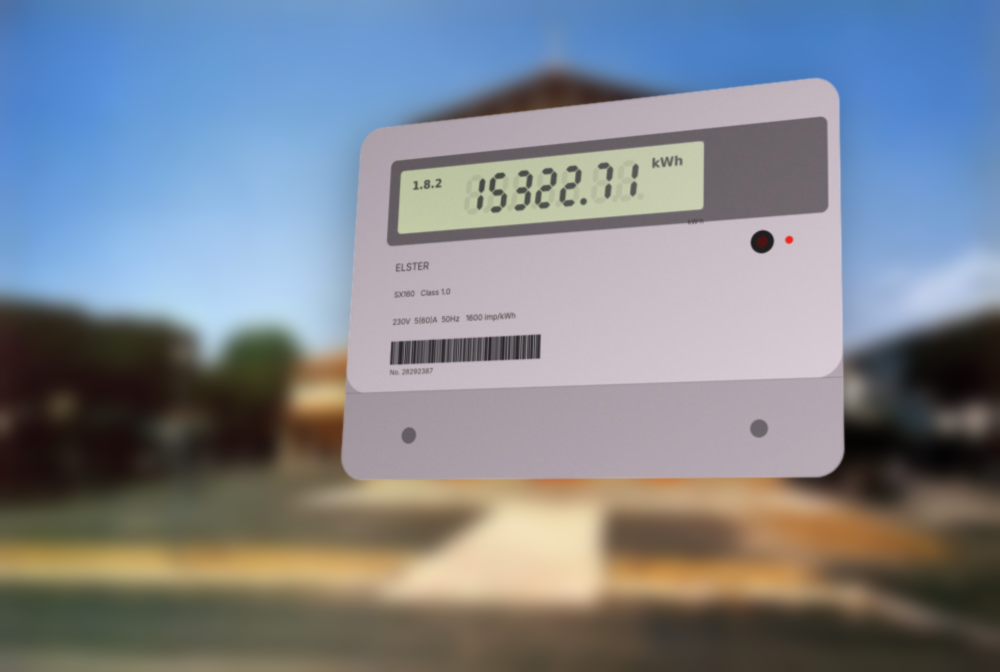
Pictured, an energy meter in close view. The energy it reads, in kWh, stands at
15322.71 kWh
